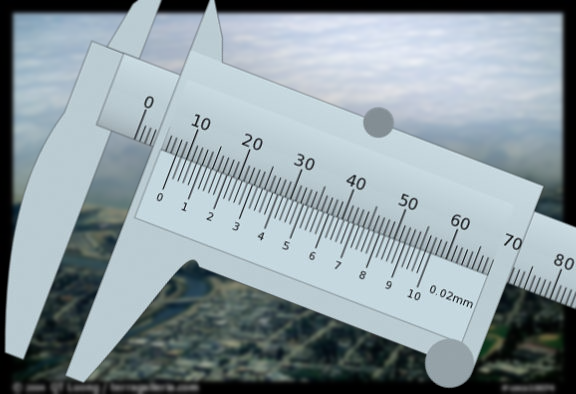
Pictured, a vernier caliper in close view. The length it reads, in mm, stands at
8.0 mm
